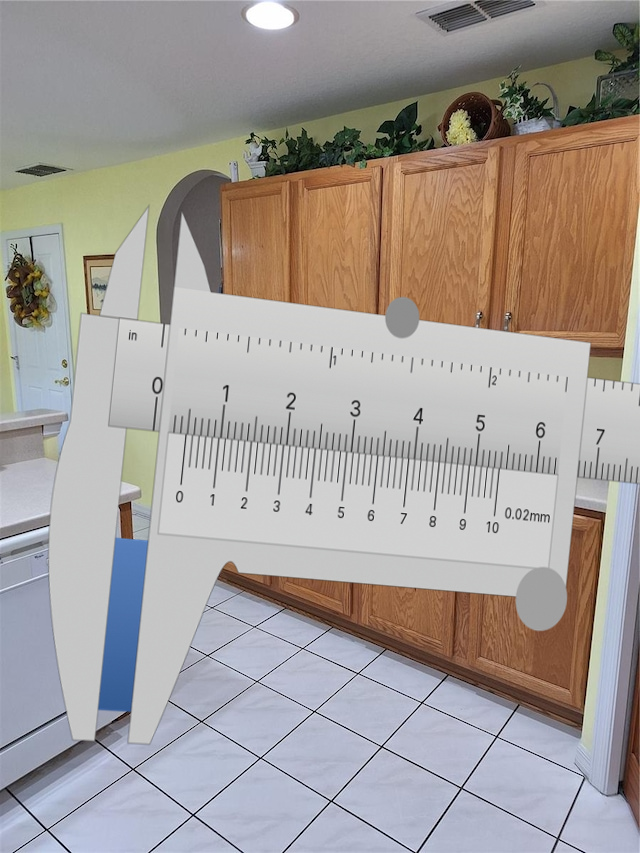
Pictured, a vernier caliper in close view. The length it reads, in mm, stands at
4.8 mm
